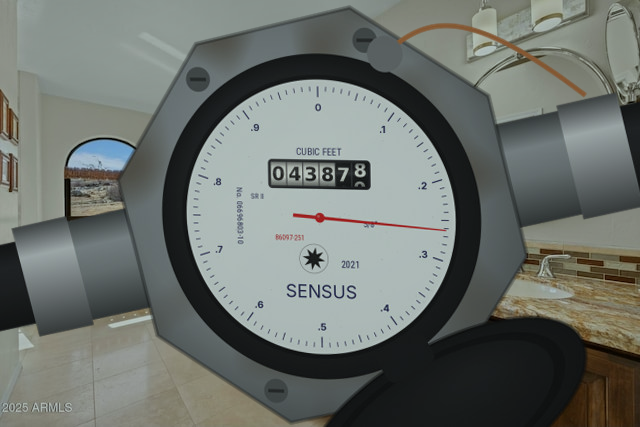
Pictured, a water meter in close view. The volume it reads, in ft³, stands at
43878.26 ft³
